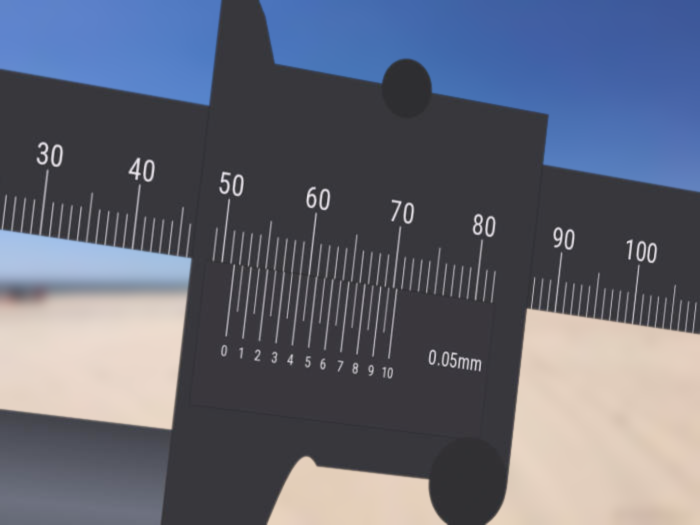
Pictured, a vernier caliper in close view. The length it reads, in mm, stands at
51.4 mm
